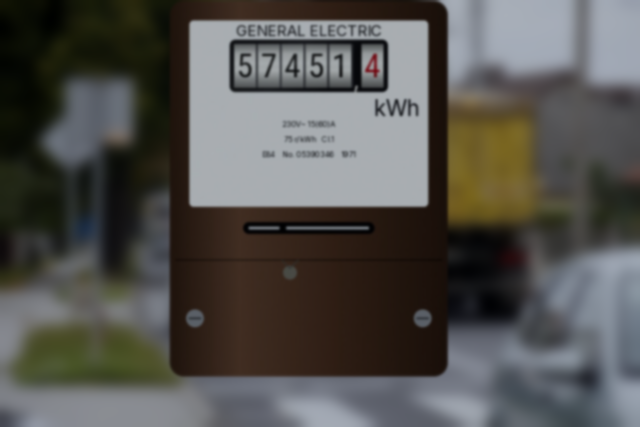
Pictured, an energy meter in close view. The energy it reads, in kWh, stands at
57451.4 kWh
